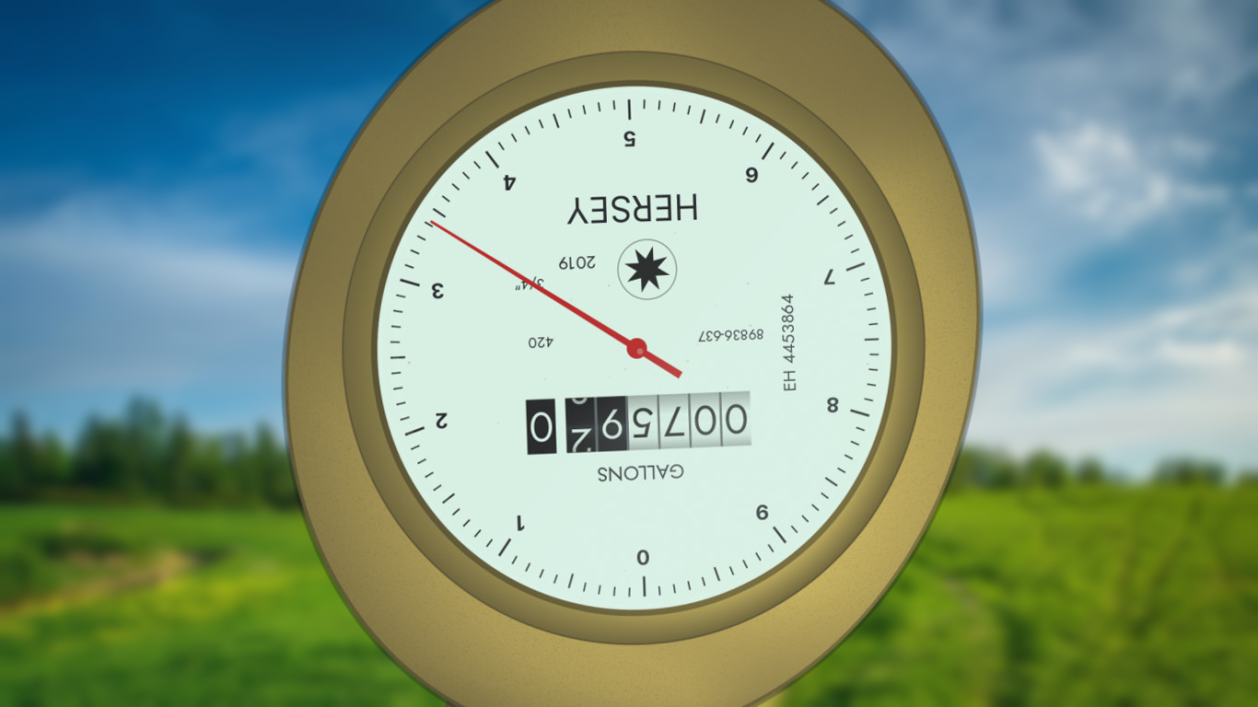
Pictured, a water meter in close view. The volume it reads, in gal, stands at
75923.4 gal
